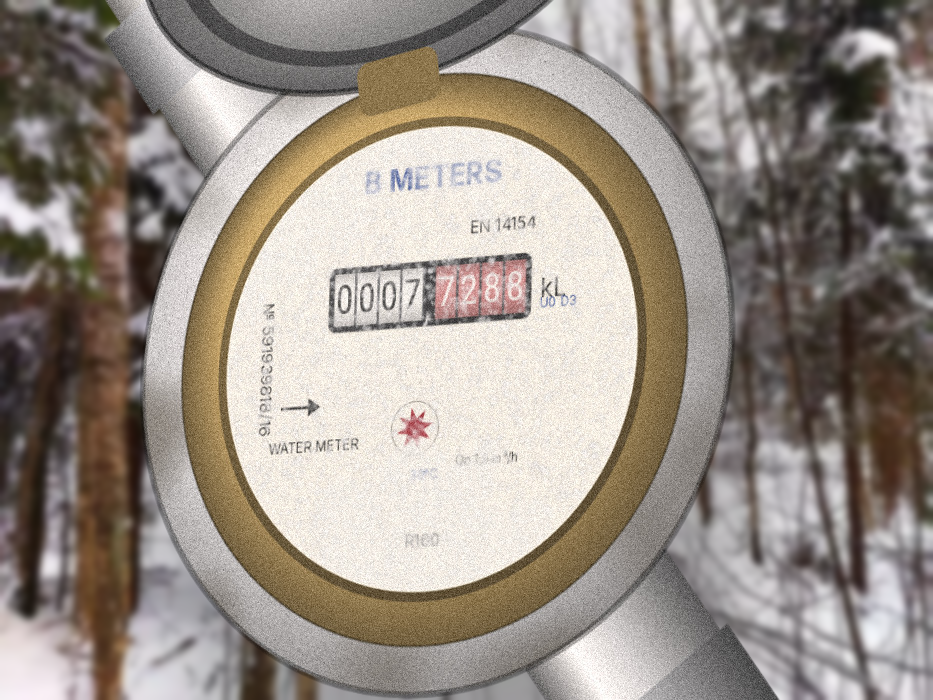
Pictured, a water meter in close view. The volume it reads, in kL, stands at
7.7288 kL
